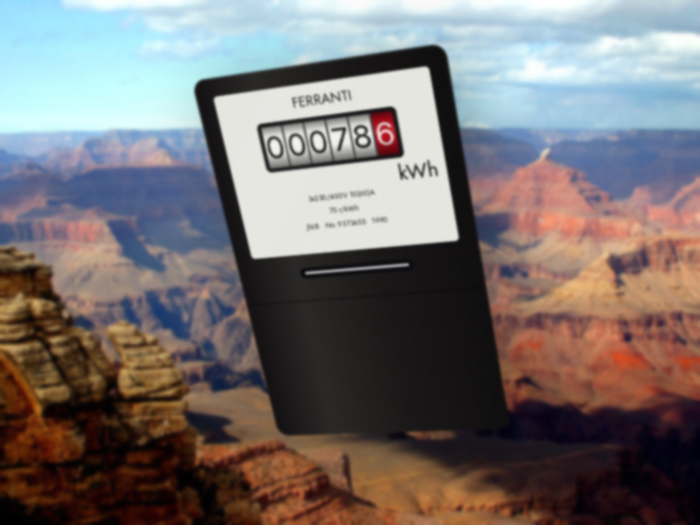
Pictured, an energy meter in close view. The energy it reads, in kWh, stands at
78.6 kWh
